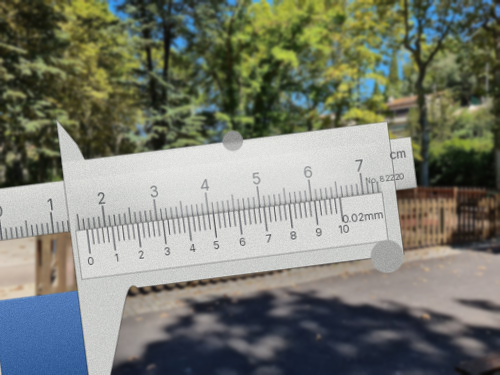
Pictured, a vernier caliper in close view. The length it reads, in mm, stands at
16.5 mm
